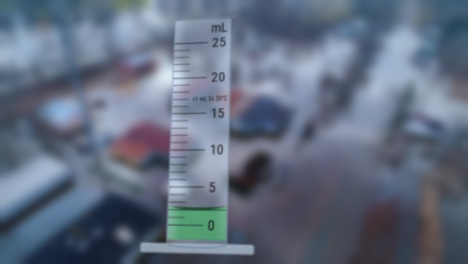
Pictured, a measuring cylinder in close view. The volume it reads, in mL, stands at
2 mL
